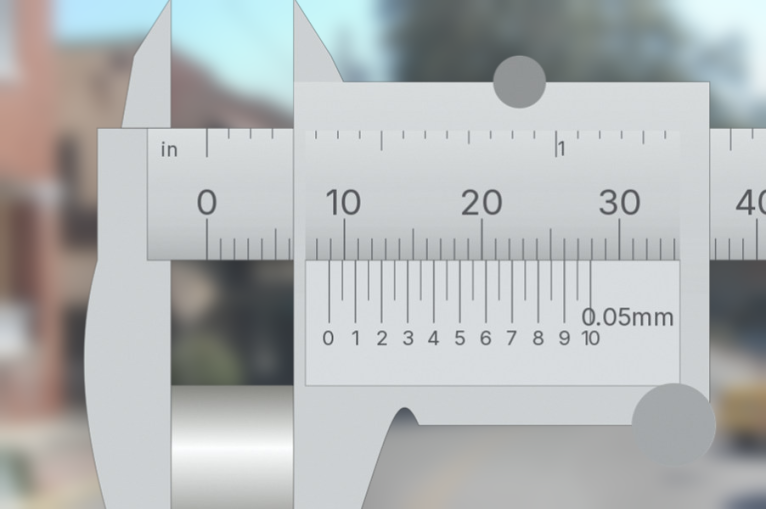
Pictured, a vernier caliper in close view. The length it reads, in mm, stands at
8.9 mm
